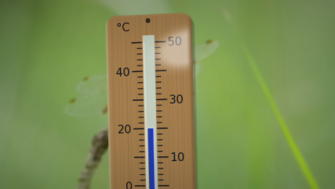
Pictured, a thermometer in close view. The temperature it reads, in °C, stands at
20 °C
